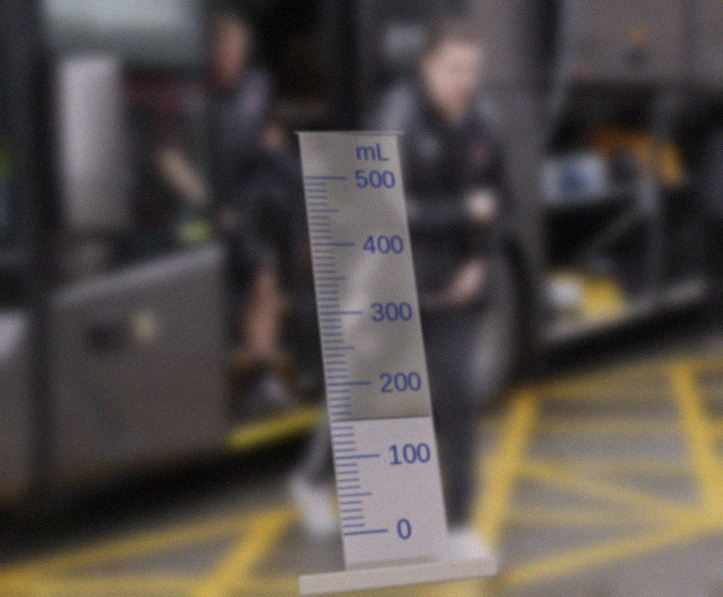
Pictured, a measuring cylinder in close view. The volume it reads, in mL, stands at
150 mL
